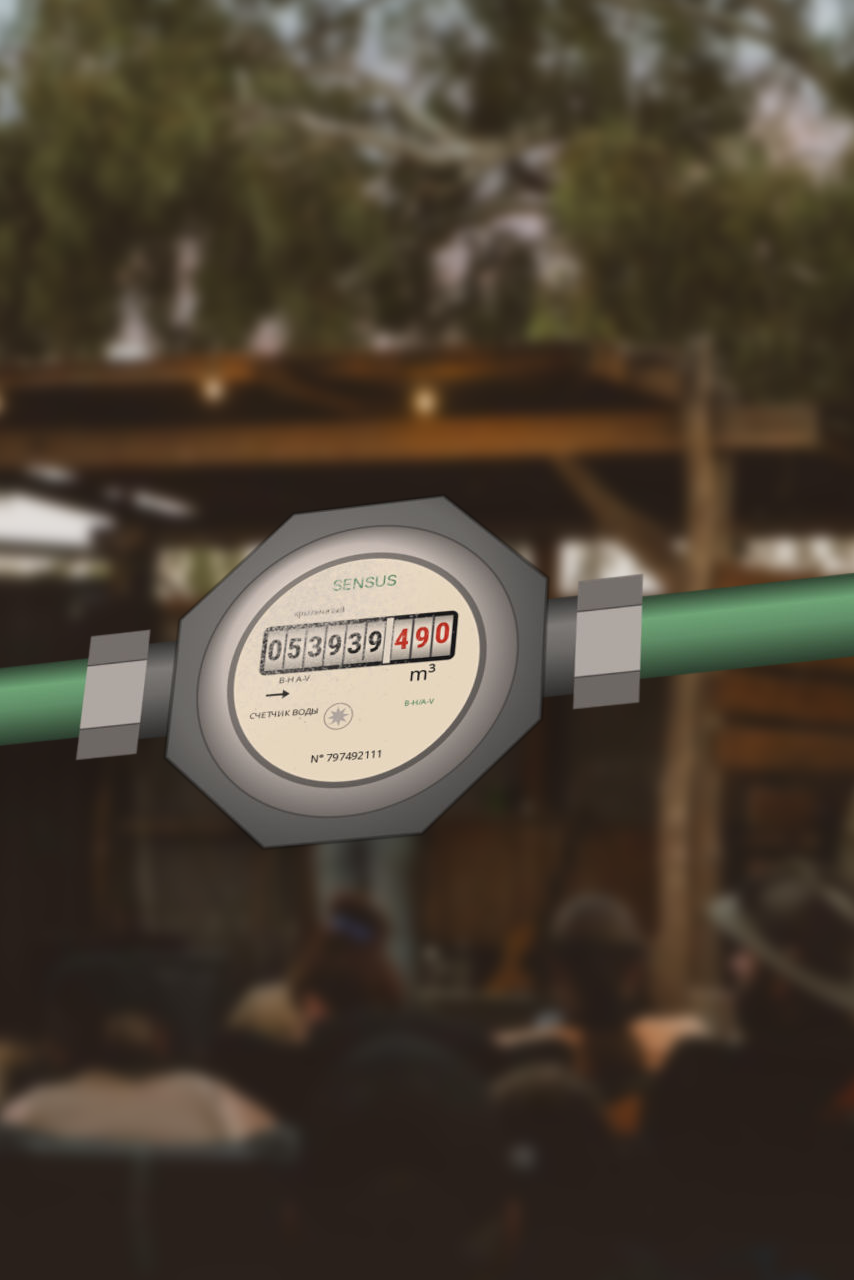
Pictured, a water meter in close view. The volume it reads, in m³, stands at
53939.490 m³
